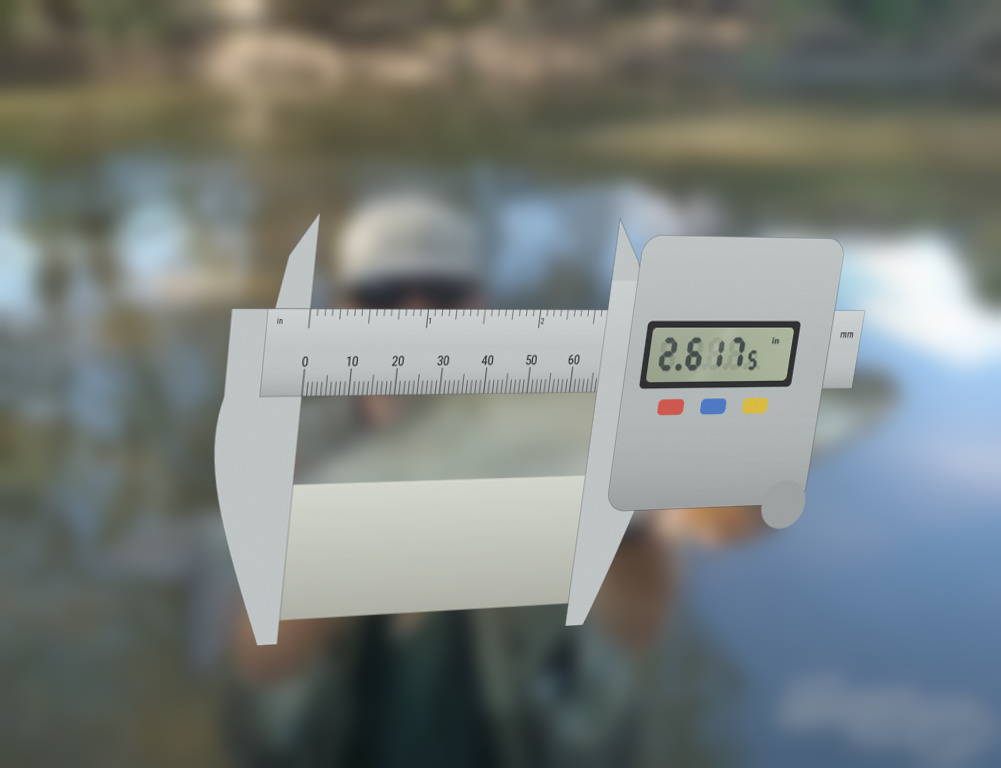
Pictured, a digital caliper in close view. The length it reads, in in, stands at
2.6175 in
